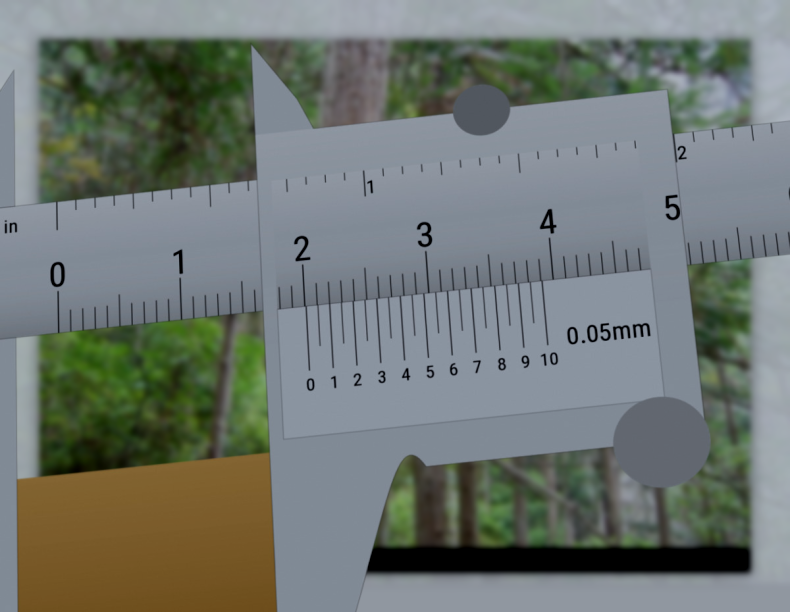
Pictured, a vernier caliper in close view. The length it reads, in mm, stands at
20.1 mm
